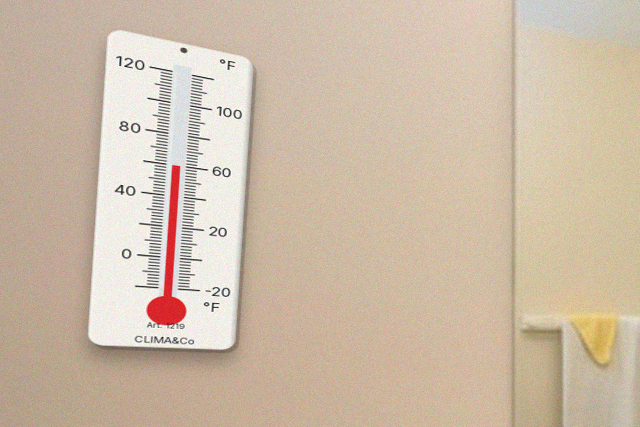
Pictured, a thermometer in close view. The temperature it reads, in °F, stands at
60 °F
